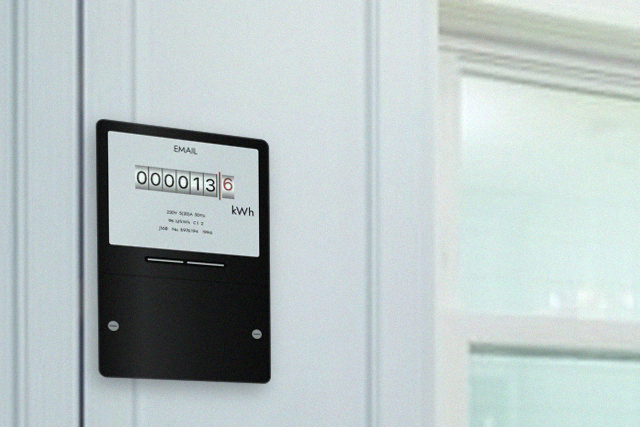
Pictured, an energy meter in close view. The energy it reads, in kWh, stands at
13.6 kWh
